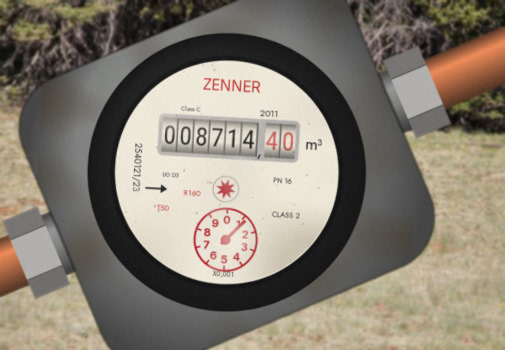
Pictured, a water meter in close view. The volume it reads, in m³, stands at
8714.401 m³
